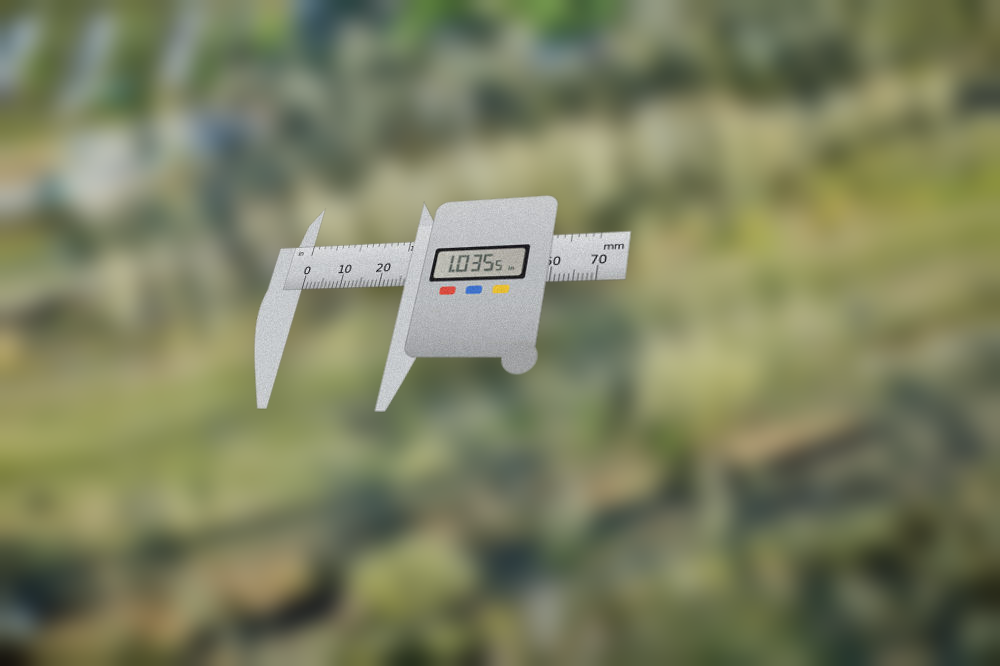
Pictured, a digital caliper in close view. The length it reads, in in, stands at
1.0355 in
